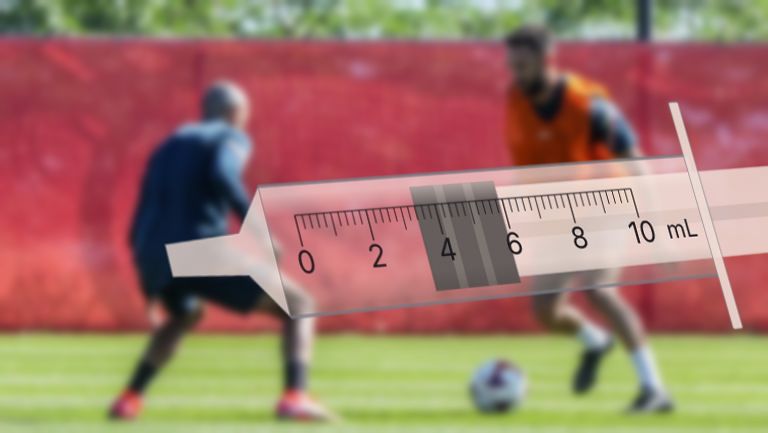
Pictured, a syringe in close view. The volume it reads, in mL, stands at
3.4 mL
